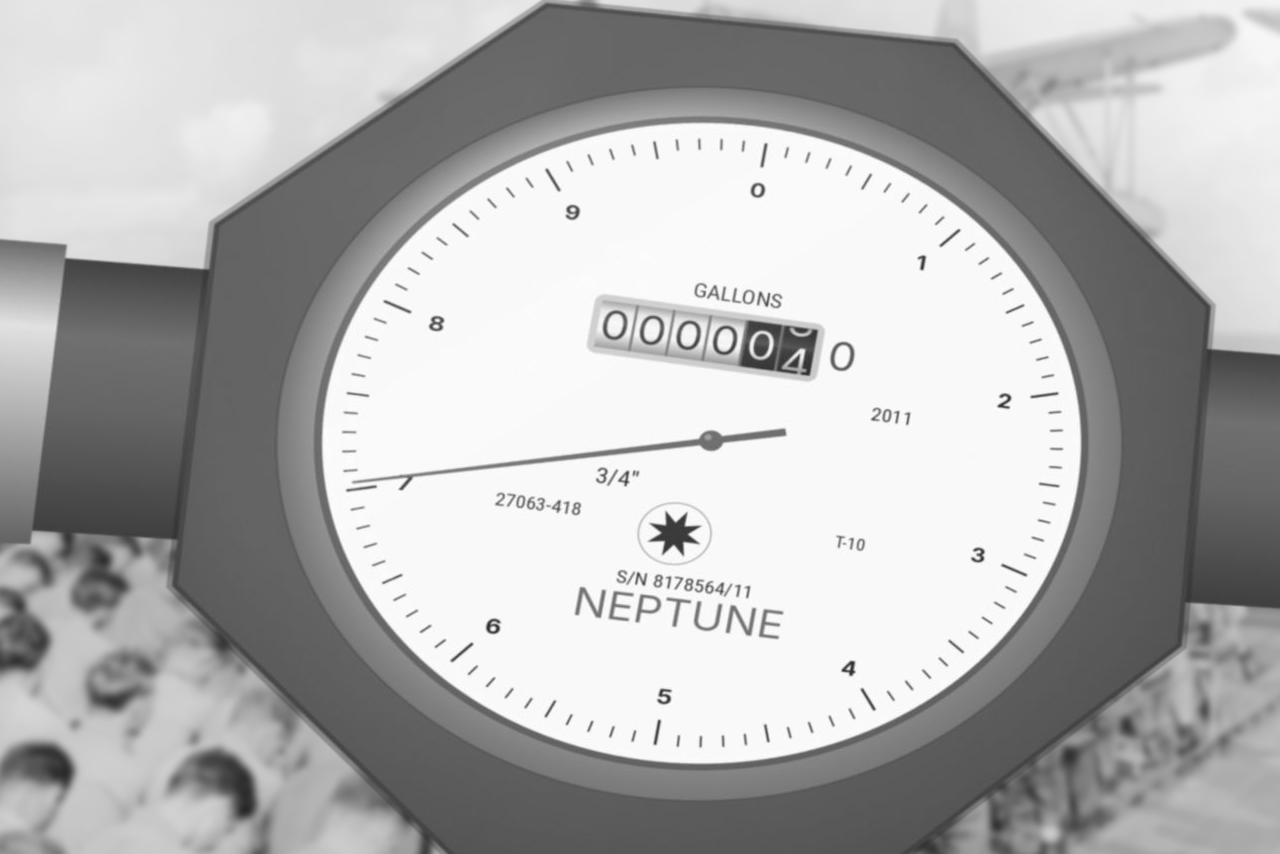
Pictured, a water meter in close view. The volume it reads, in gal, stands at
37.0 gal
